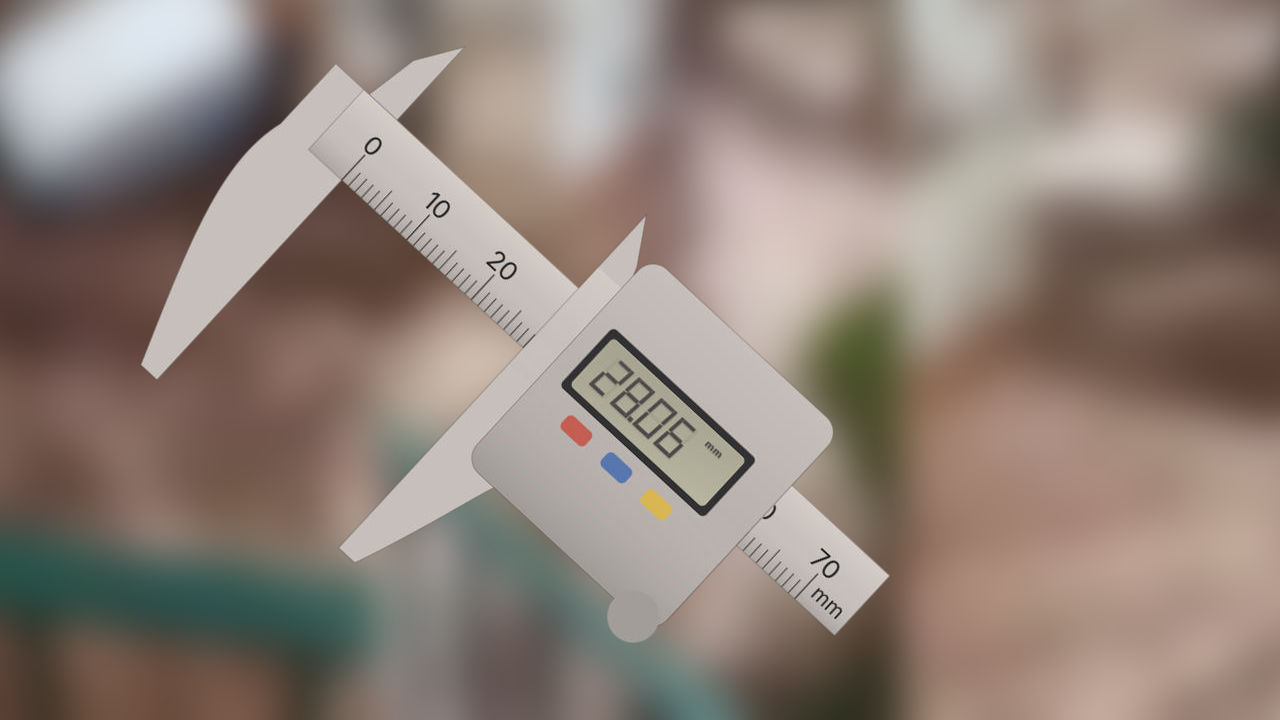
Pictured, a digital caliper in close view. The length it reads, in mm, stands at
28.06 mm
